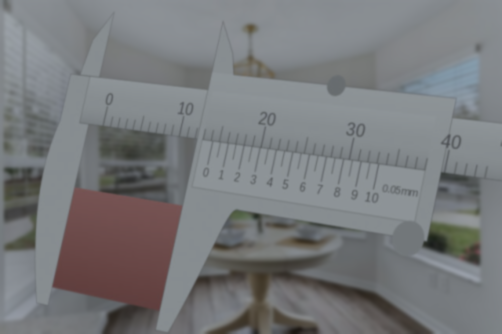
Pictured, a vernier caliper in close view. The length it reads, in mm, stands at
14.2 mm
